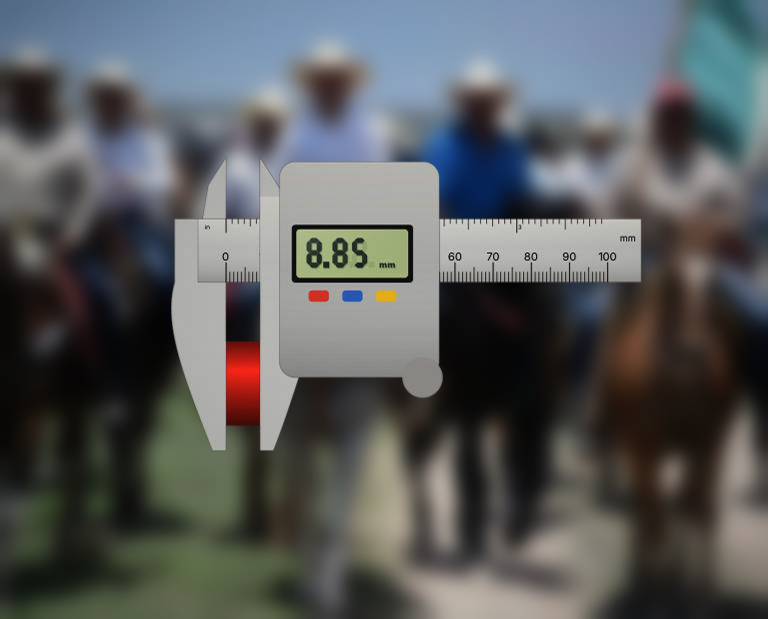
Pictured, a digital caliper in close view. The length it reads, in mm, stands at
8.85 mm
